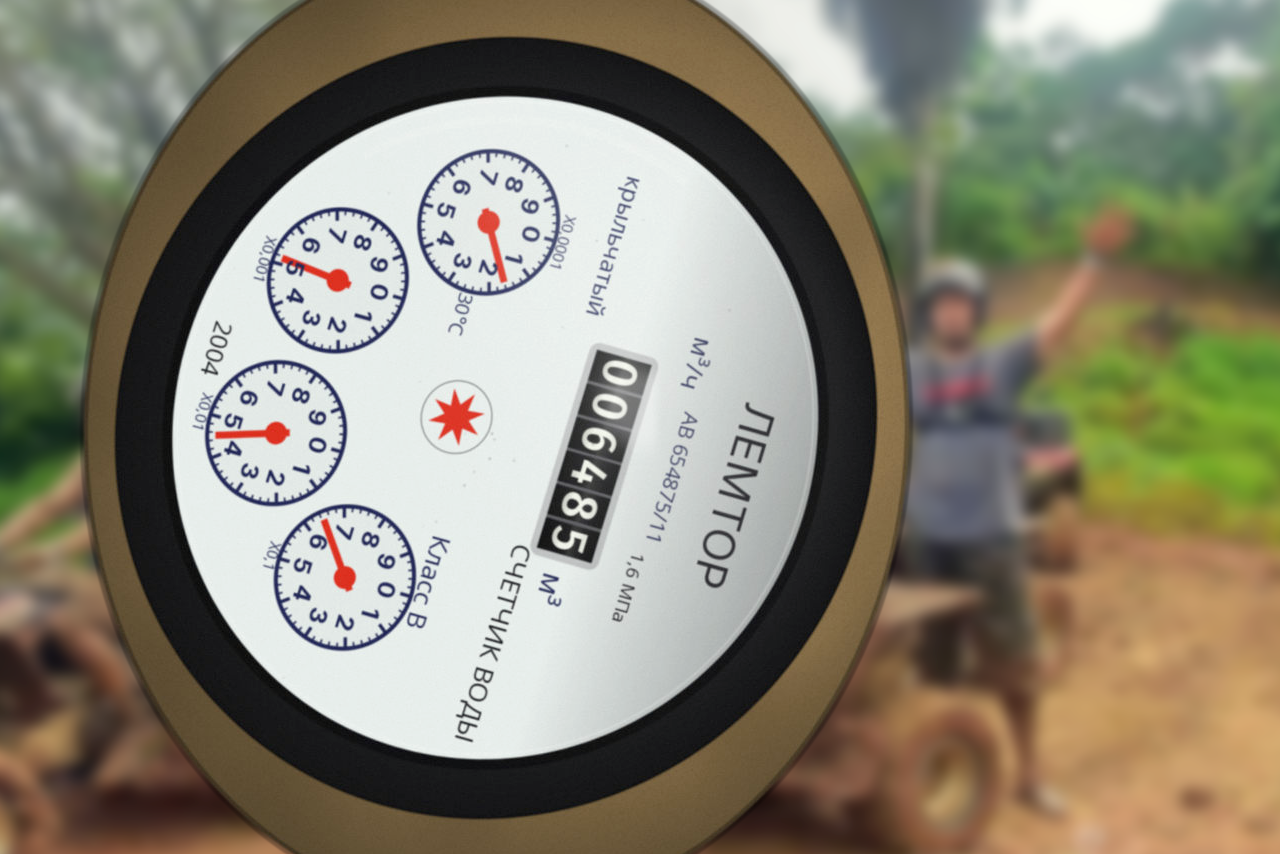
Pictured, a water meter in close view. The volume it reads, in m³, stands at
6485.6451 m³
